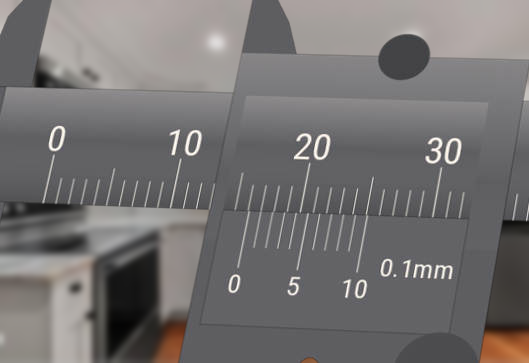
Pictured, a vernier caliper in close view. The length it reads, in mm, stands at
16.1 mm
